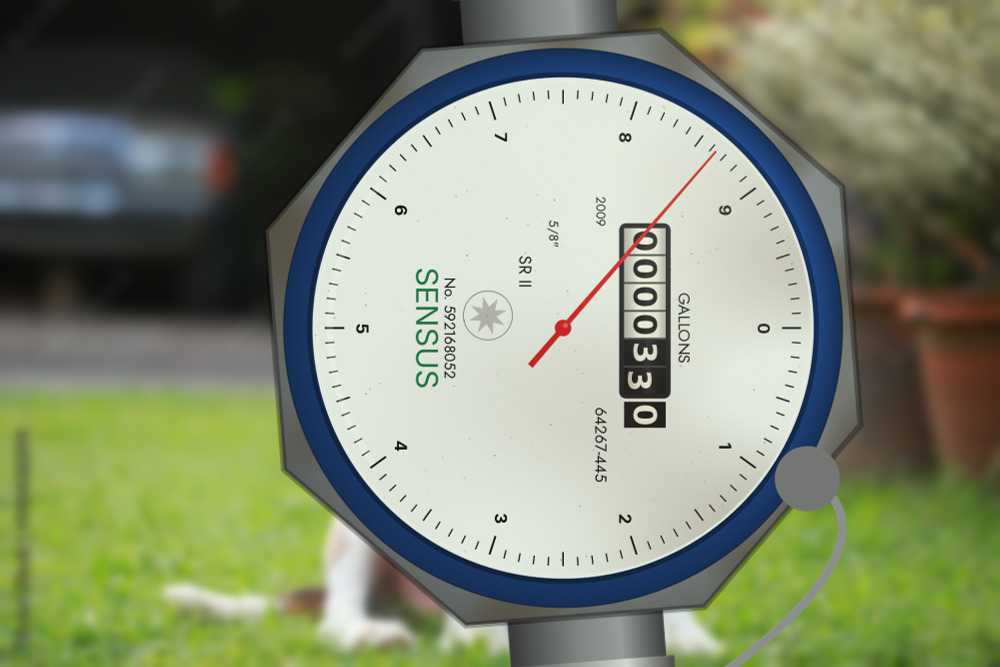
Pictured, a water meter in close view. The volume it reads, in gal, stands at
328.6 gal
